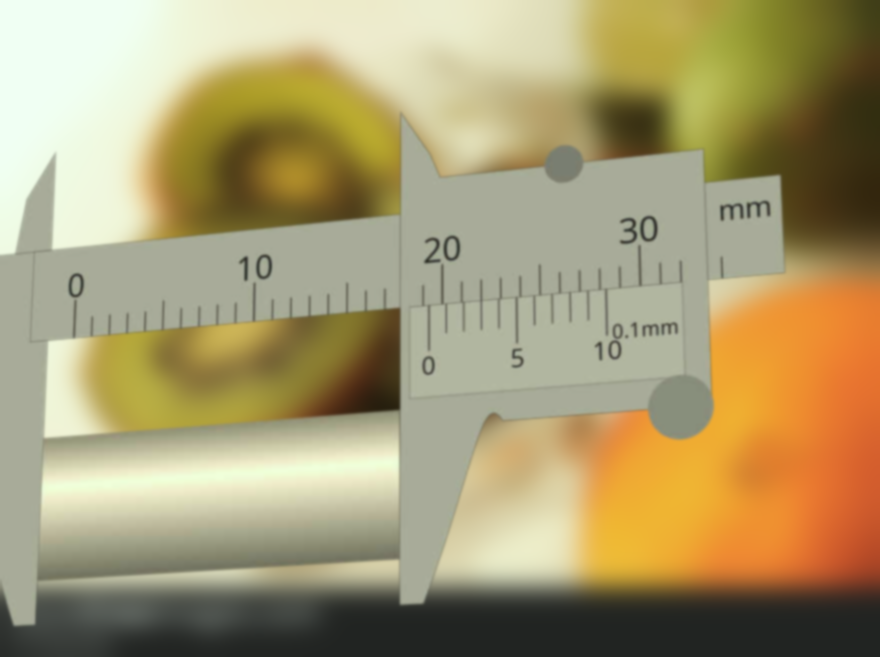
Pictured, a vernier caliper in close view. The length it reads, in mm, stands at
19.3 mm
